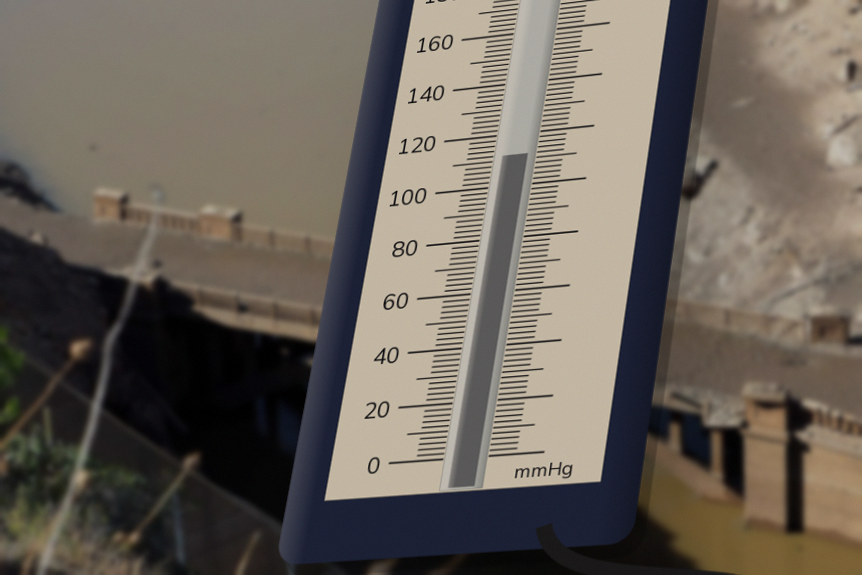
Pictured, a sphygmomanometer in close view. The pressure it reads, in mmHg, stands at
112 mmHg
